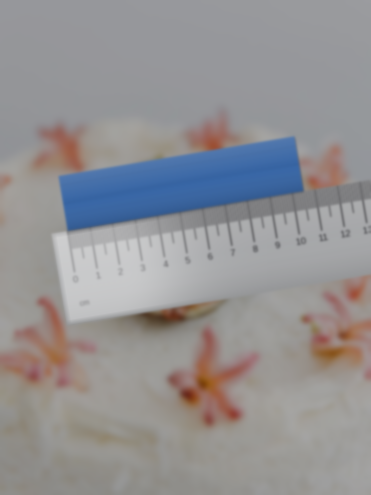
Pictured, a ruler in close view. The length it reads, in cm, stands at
10.5 cm
